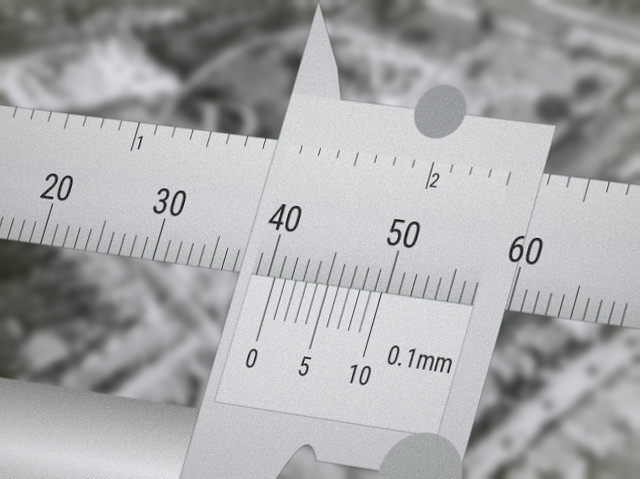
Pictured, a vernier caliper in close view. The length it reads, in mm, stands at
40.6 mm
